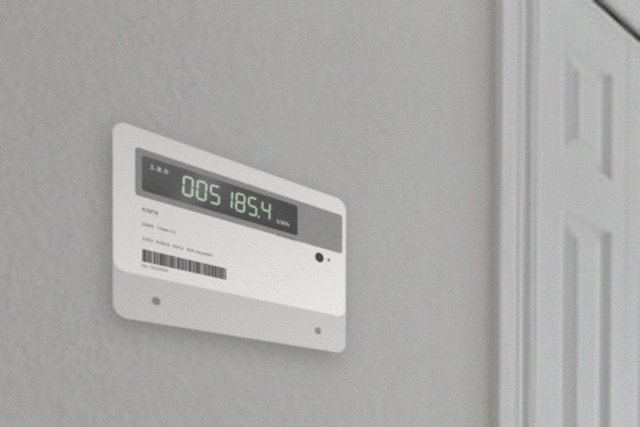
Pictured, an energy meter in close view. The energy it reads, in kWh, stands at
5185.4 kWh
